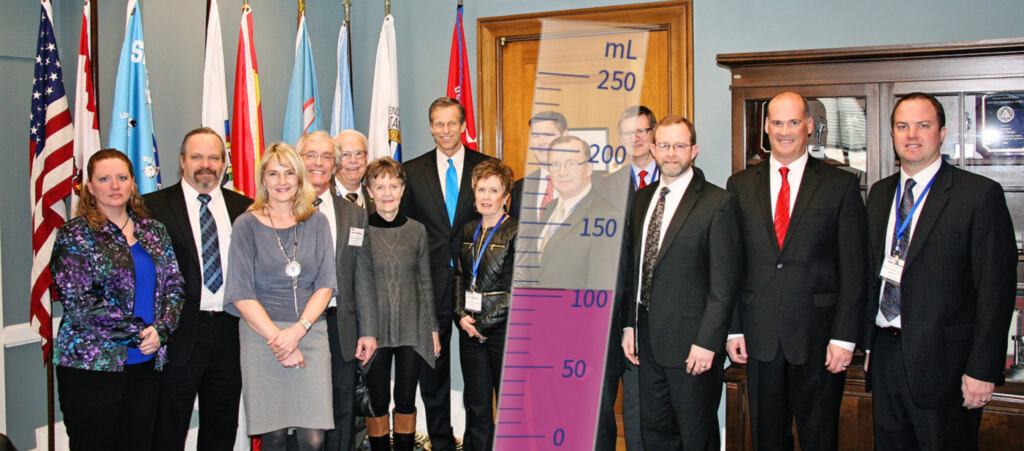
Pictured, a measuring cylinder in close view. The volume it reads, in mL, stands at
105 mL
